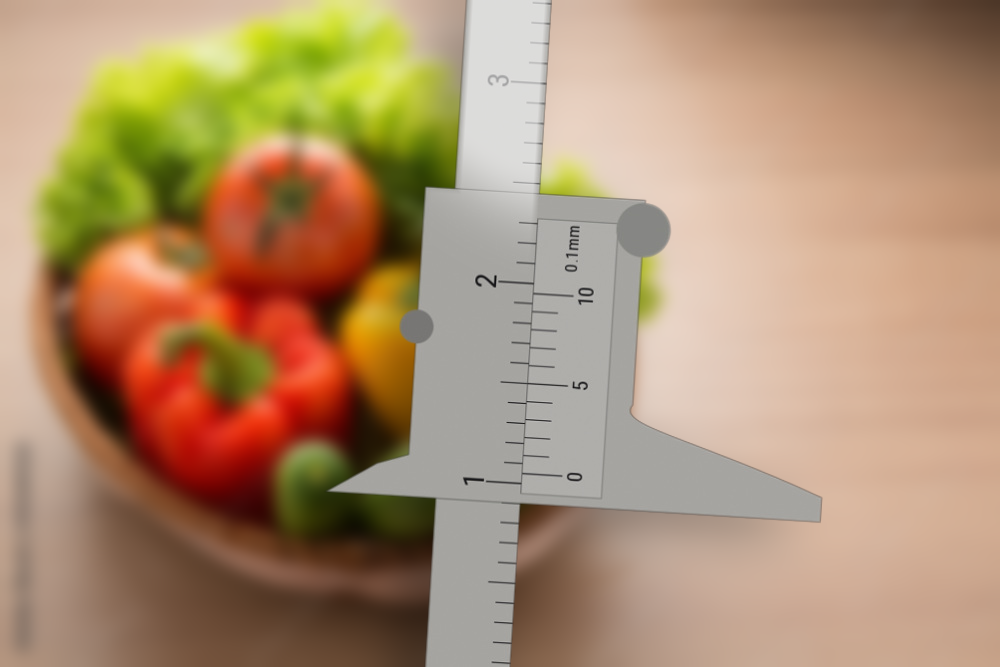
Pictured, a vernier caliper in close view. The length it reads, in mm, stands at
10.5 mm
